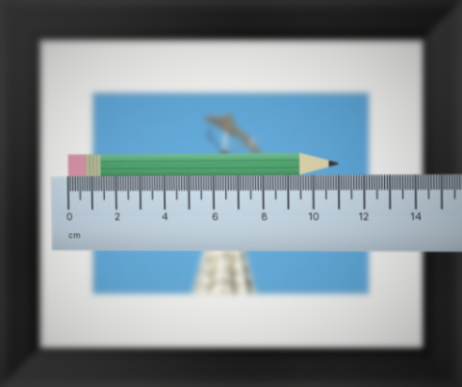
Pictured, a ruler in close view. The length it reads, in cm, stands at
11 cm
